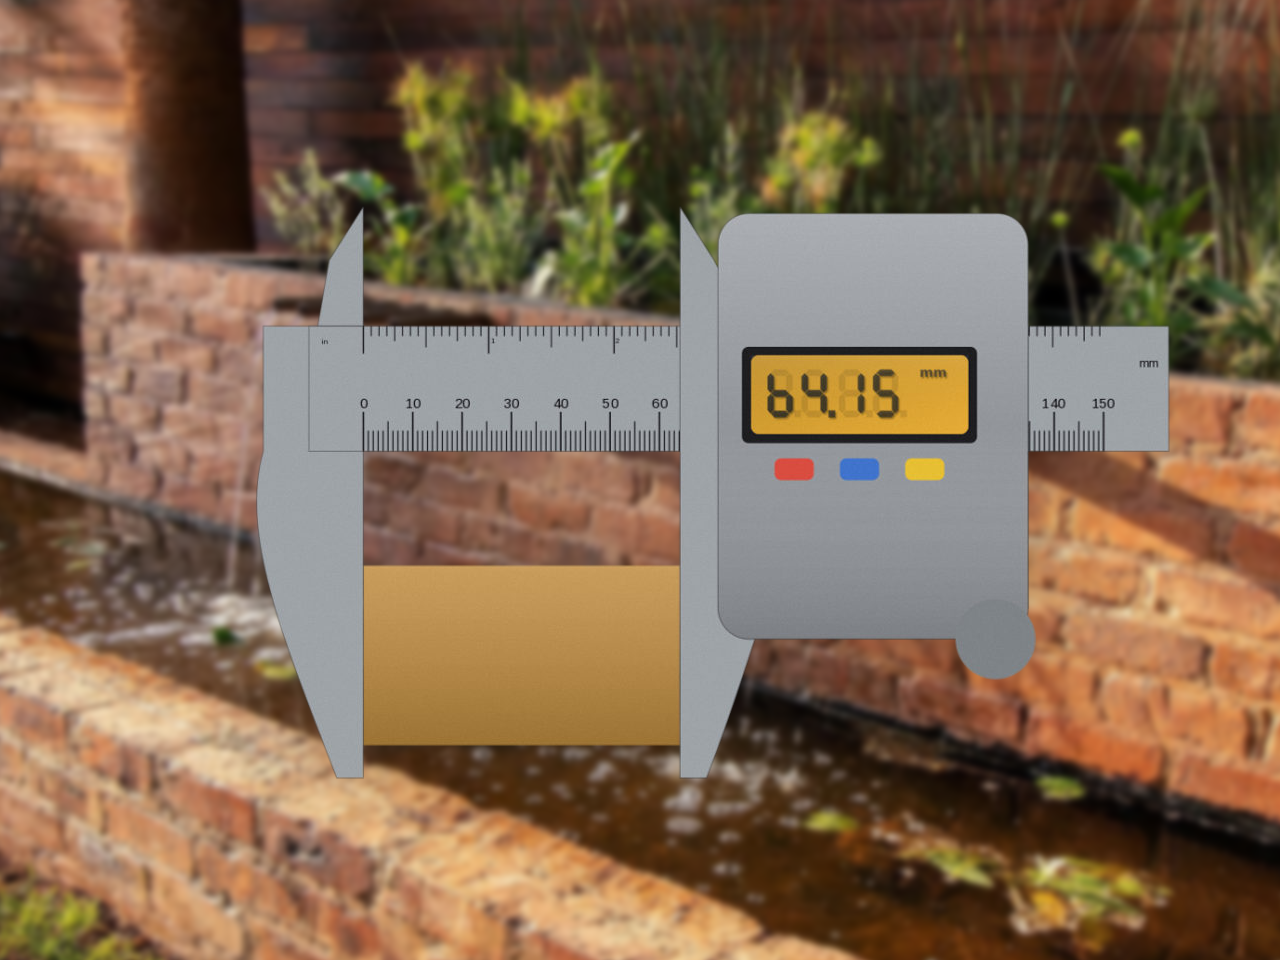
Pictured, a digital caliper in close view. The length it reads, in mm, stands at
64.15 mm
